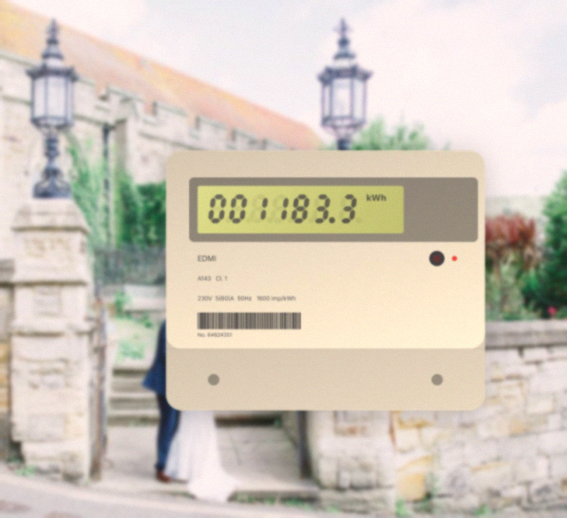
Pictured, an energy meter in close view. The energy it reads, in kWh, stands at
1183.3 kWh
